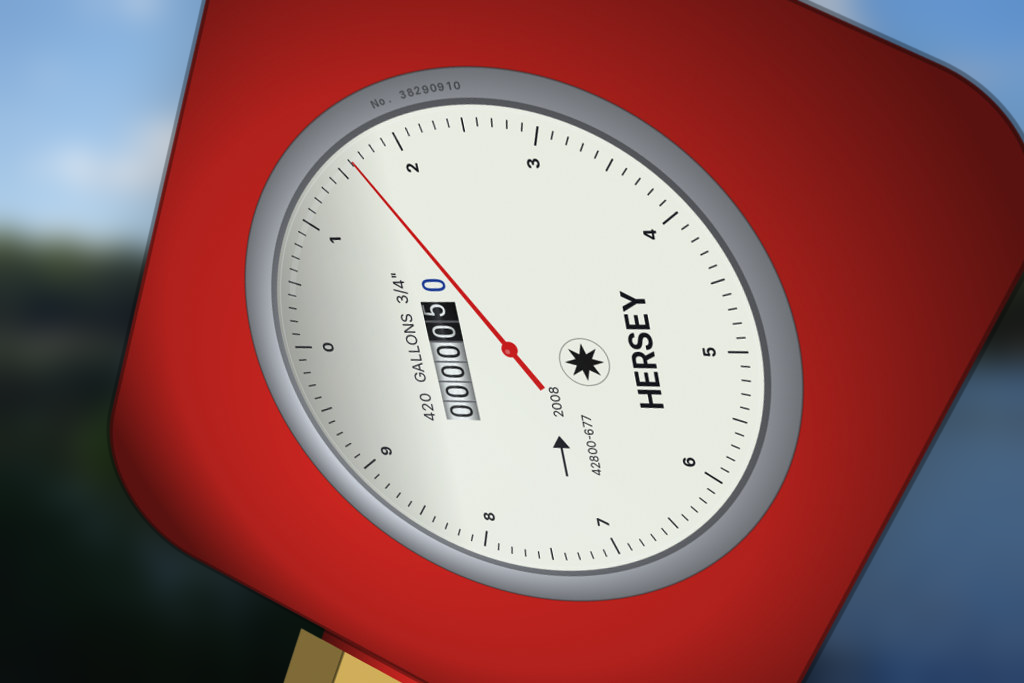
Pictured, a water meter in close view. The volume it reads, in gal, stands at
51.6 gal
